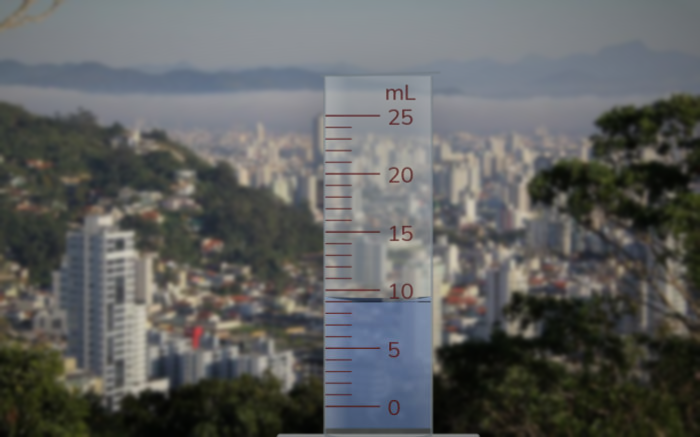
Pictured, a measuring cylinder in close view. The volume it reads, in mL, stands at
9 mL
